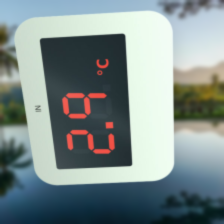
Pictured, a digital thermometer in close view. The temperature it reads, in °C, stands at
2.9 °C
